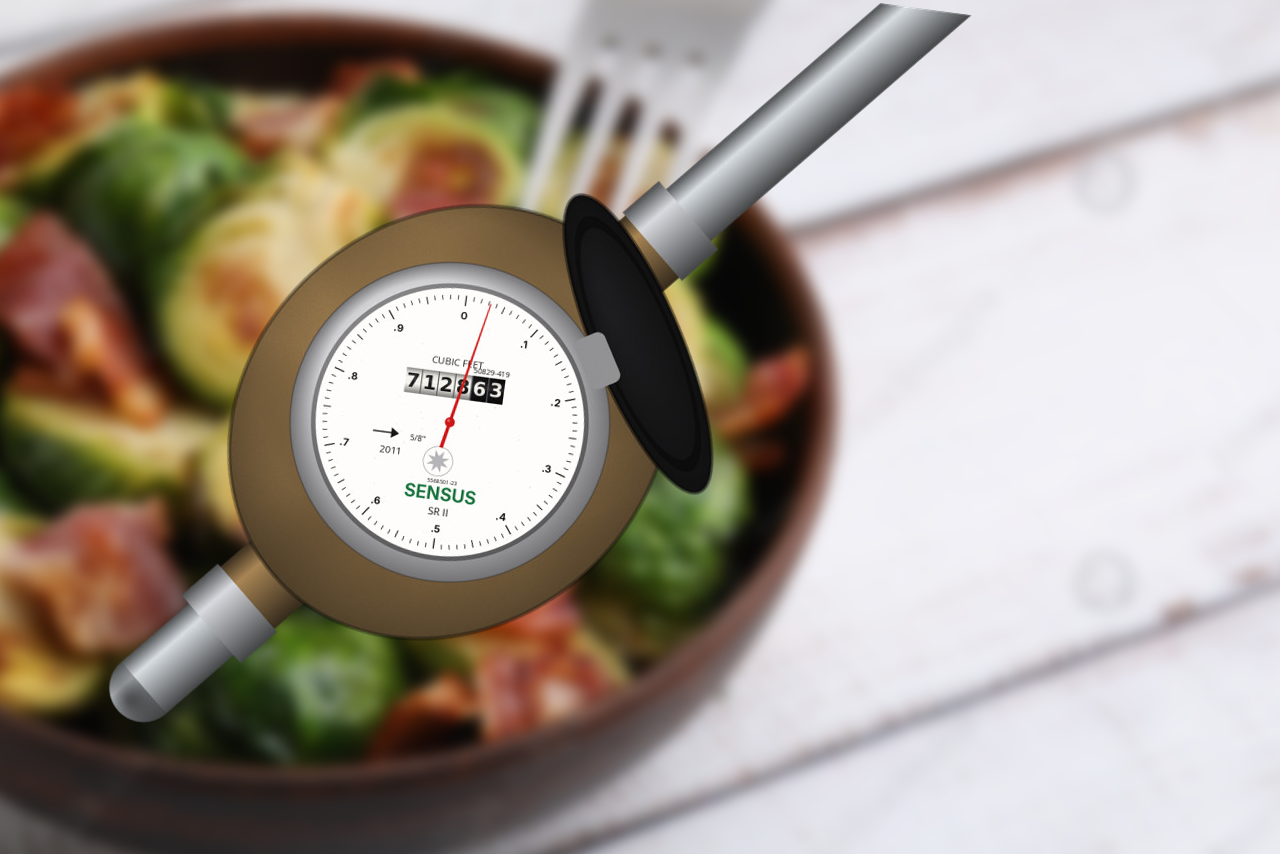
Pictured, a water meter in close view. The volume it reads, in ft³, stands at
712863.03 ft³
